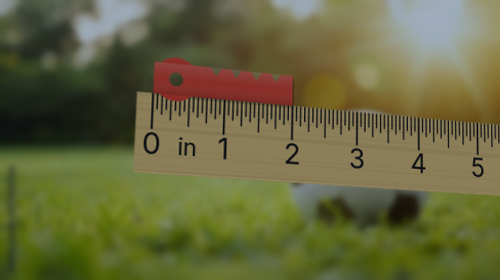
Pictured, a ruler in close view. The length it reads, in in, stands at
2 in
